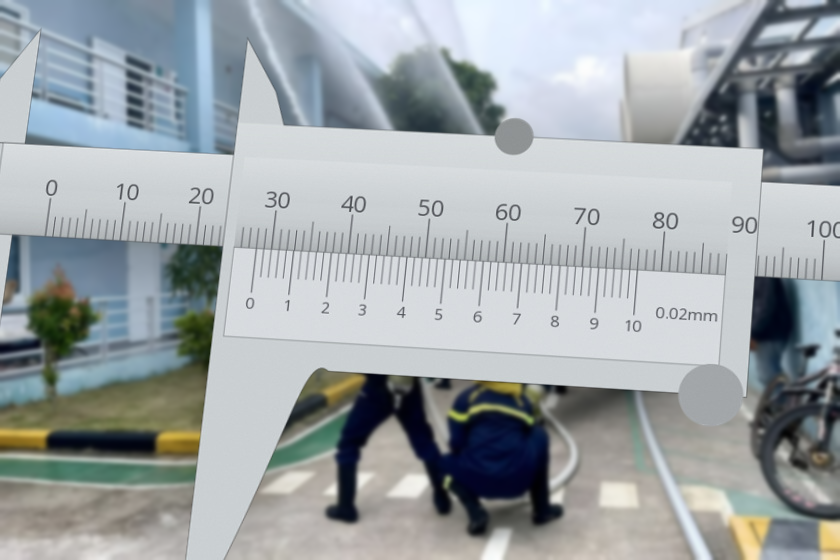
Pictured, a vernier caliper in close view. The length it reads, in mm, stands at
28.0 mm
